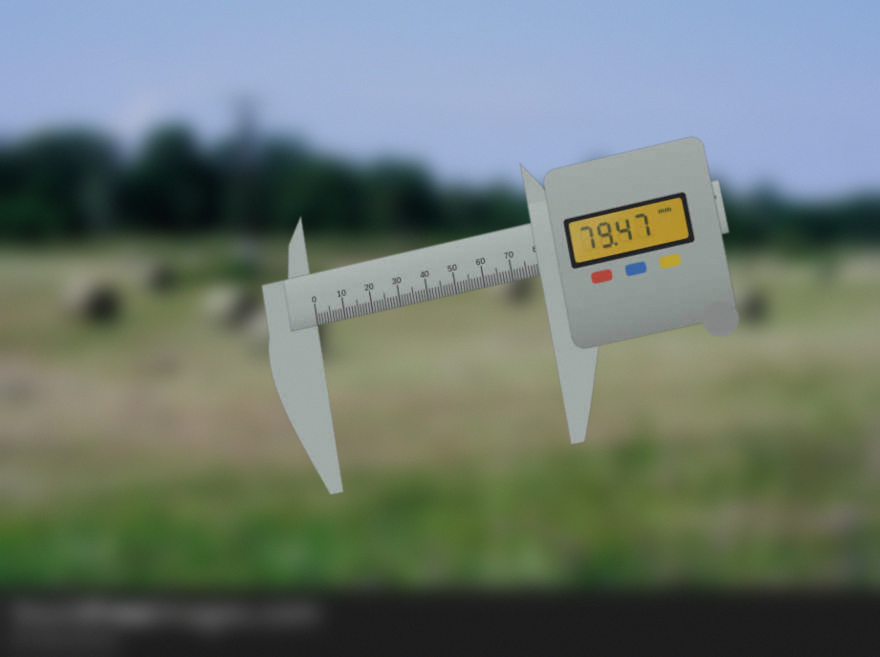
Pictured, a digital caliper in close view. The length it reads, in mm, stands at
79.47 mm
